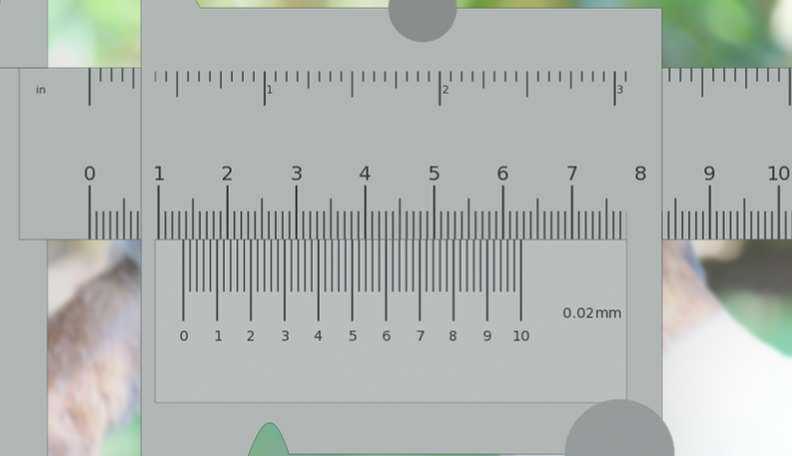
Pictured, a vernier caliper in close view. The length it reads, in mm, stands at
13.6 mm
